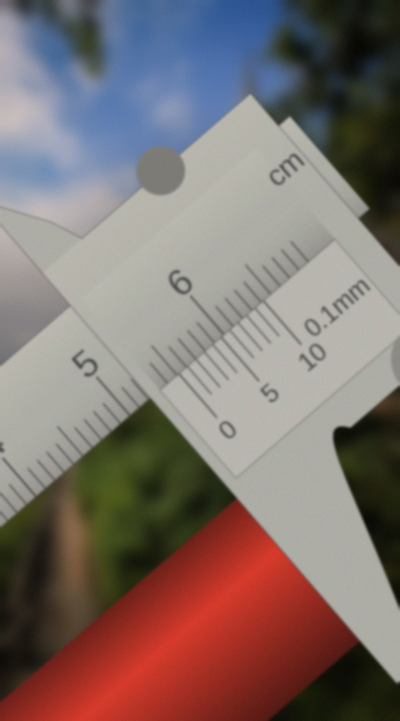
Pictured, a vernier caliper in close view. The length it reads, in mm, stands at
55.2 mm
